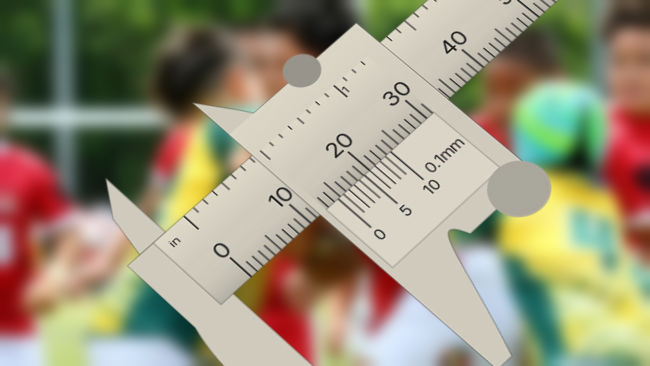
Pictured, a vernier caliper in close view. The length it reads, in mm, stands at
14.6 mm
